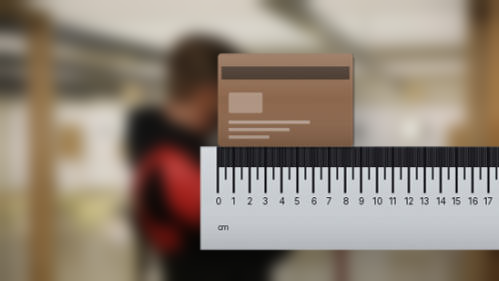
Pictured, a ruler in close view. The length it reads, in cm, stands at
8.5 cm
